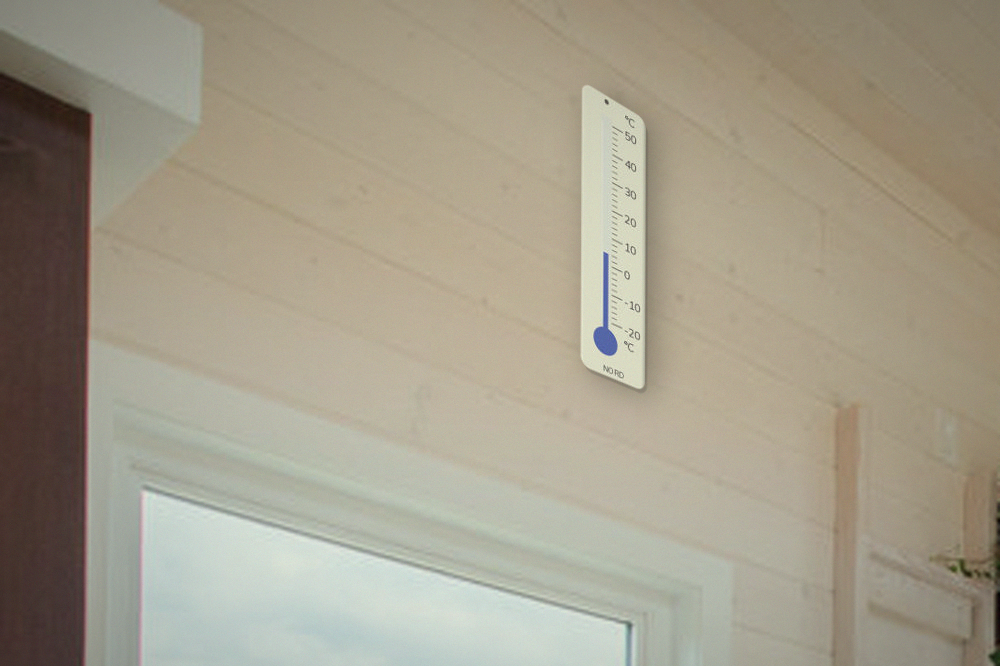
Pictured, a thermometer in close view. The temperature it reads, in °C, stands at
4 °C
